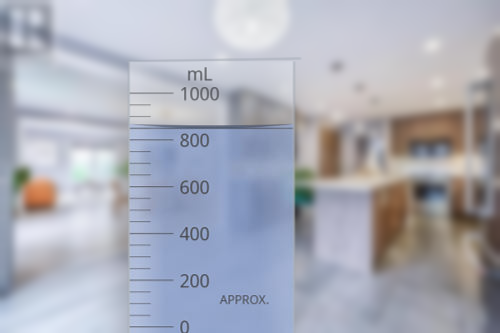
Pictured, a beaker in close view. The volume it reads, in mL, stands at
850 mL
